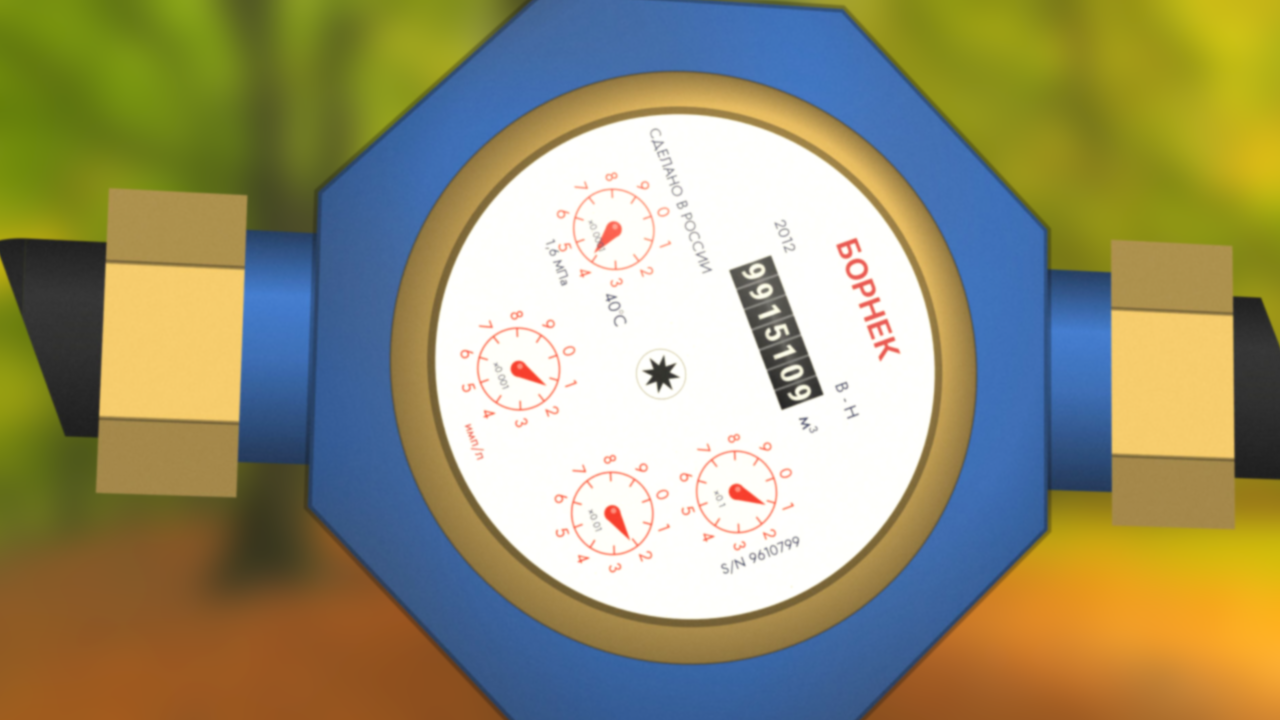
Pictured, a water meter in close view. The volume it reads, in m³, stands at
9915109.1214 m³
